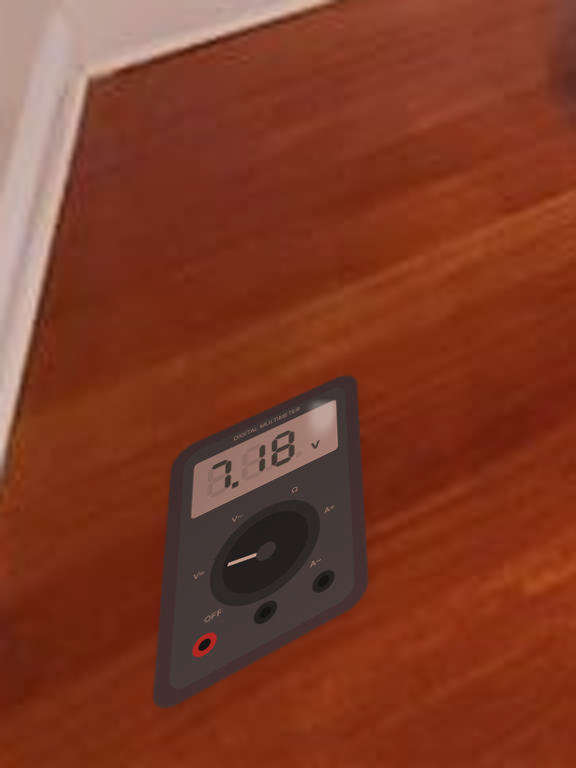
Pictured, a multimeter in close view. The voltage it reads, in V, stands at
7.18 V
